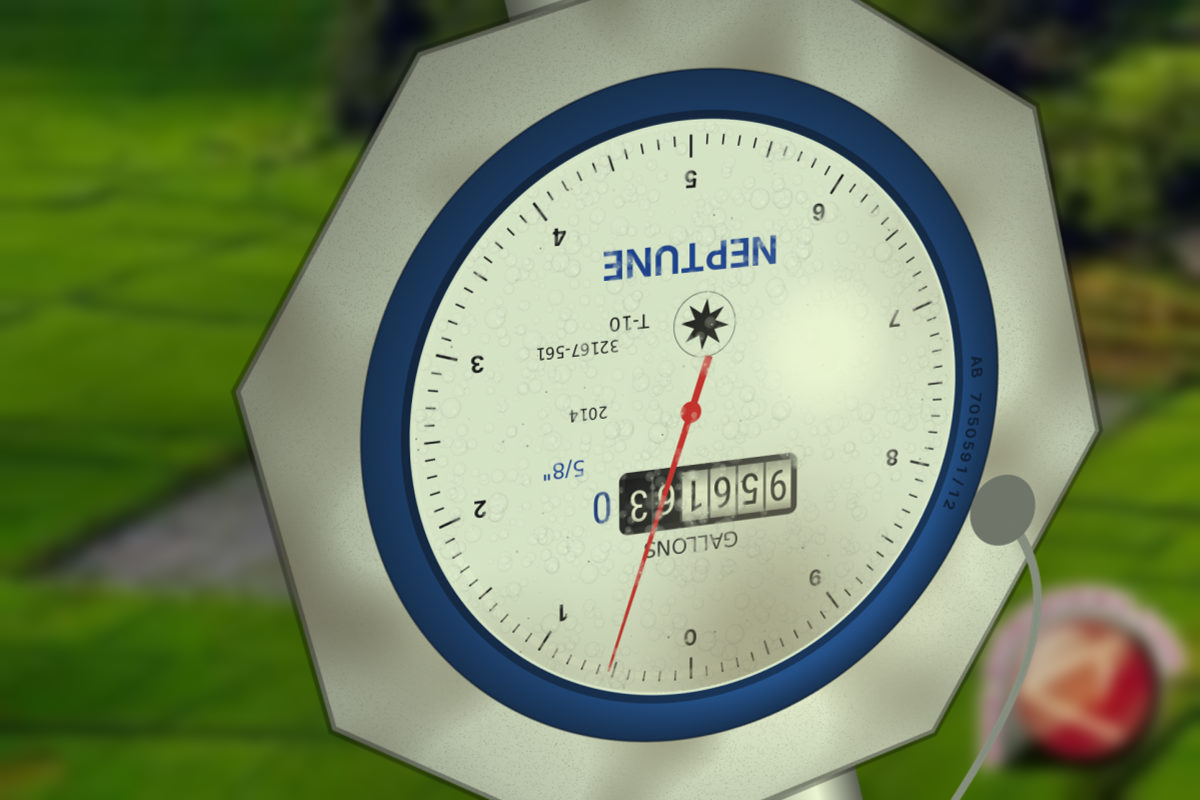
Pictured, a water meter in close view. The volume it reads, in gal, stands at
9561630.5 gal
